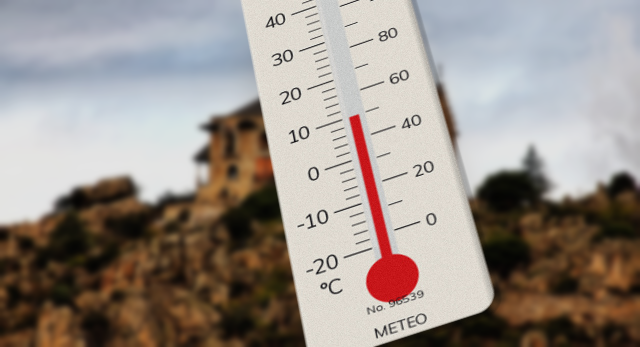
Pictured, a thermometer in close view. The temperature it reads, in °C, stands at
10 °C
